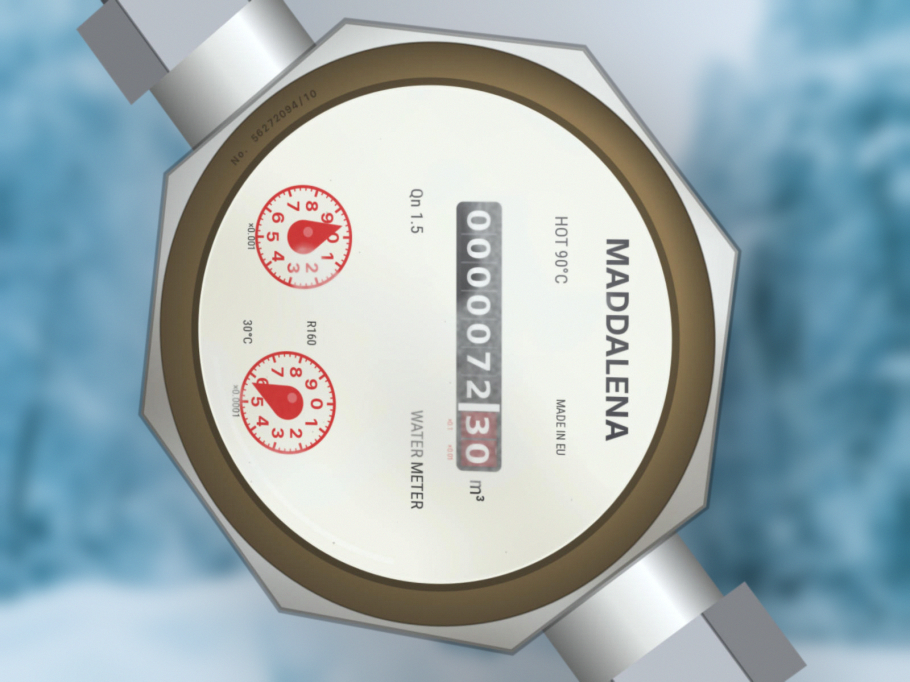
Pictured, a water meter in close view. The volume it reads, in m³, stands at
72.2995 m³
